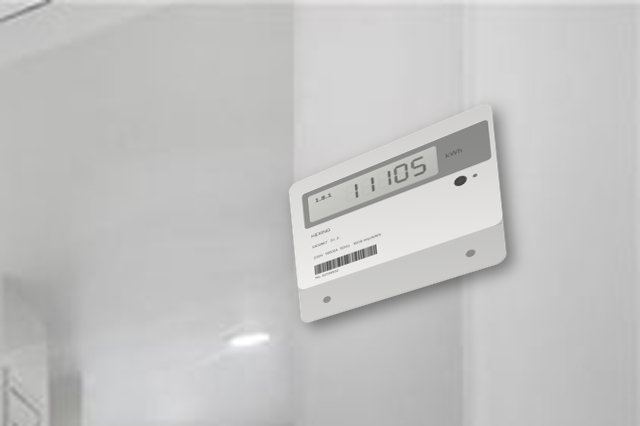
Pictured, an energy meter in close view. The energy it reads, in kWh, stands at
11105 kWh
